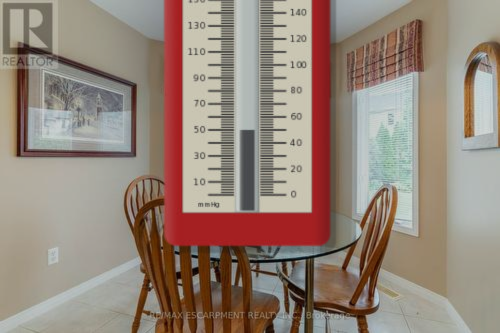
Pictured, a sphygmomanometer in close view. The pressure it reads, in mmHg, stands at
50 mmHg
